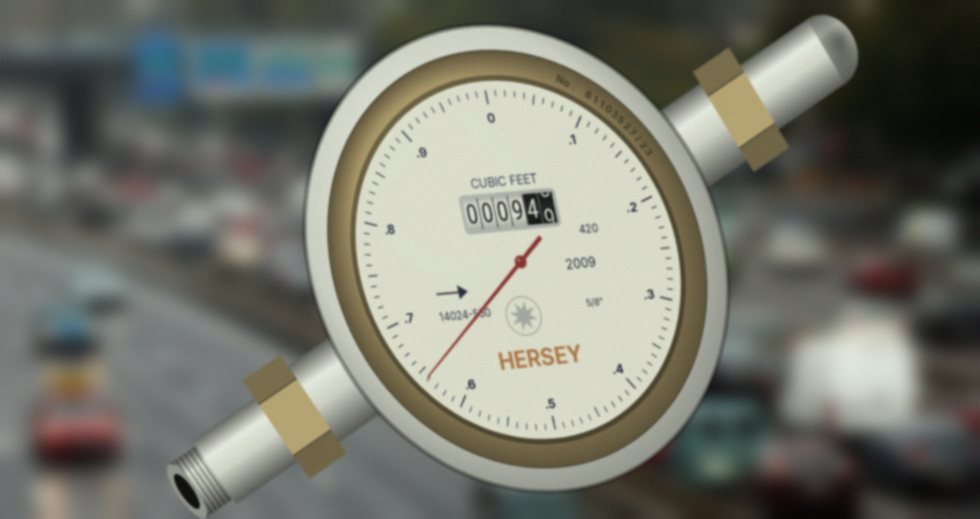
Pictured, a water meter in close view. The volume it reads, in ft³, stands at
948.64 ft³
